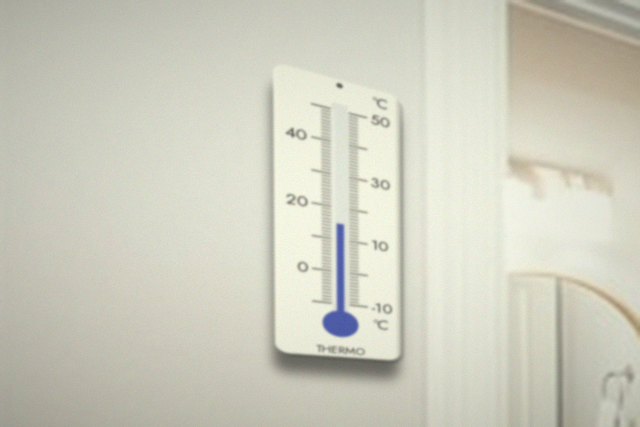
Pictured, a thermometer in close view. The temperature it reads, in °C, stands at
15 °C
